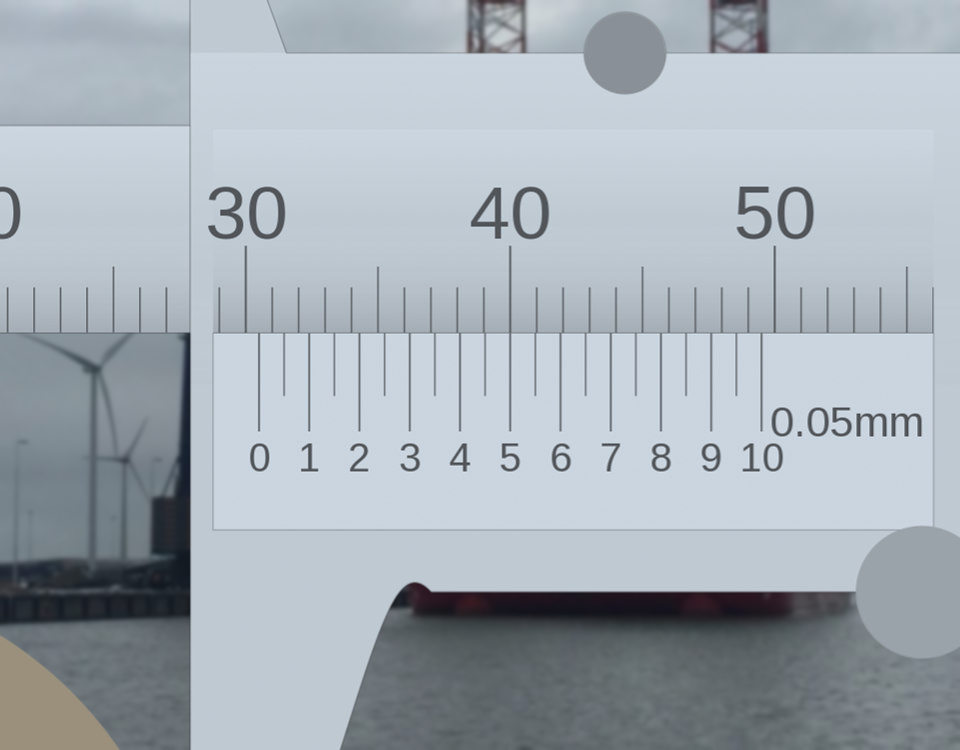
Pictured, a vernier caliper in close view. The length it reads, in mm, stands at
30.50 mm
